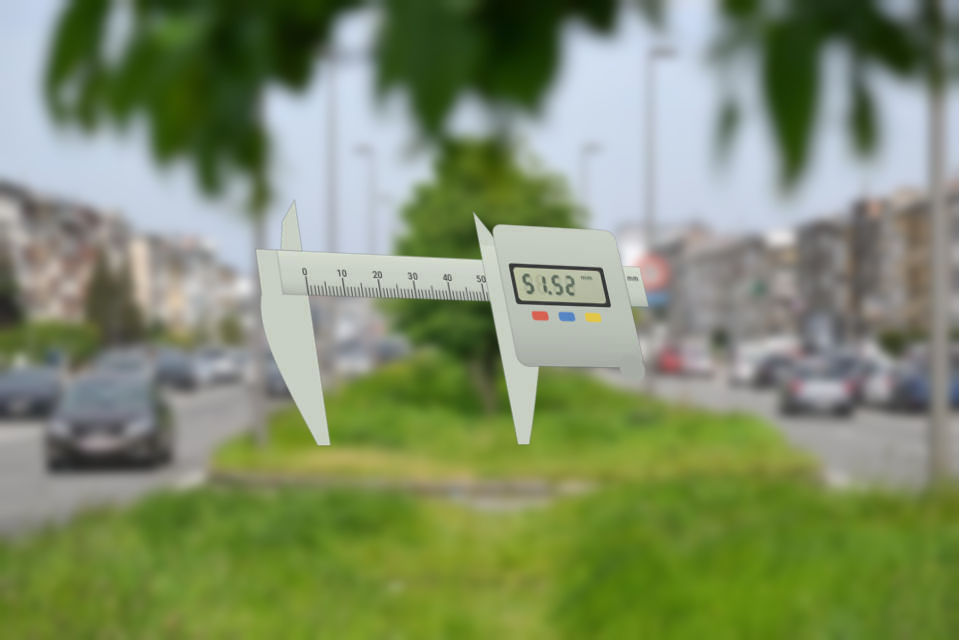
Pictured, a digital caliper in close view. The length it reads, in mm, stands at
51.52 mm
